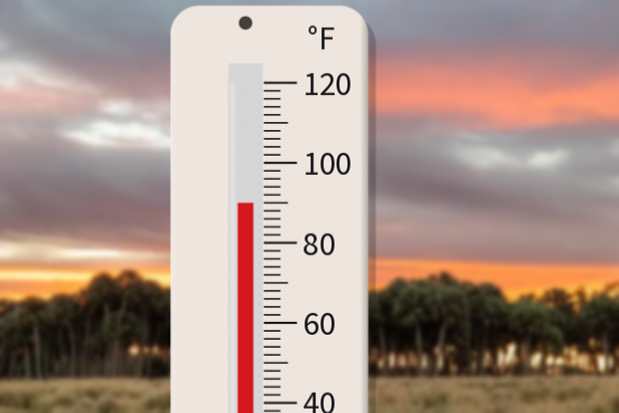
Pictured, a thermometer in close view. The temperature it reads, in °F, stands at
90 °F
